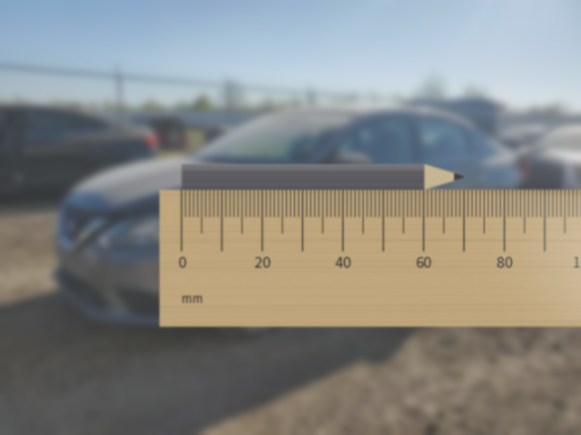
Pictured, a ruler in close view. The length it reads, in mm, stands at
70 mm
